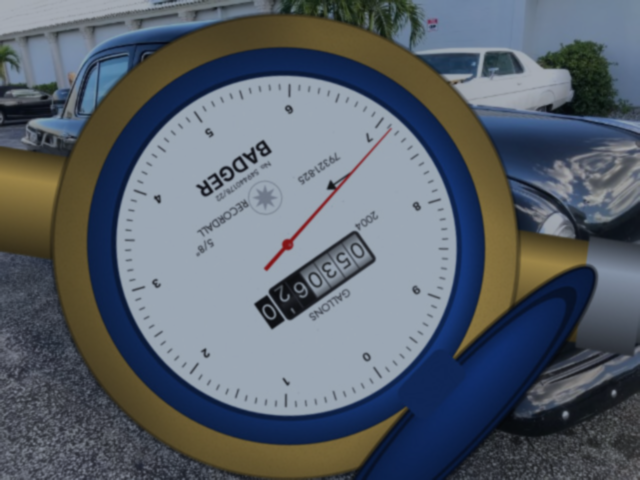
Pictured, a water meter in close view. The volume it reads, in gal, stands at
530617.1 gal
